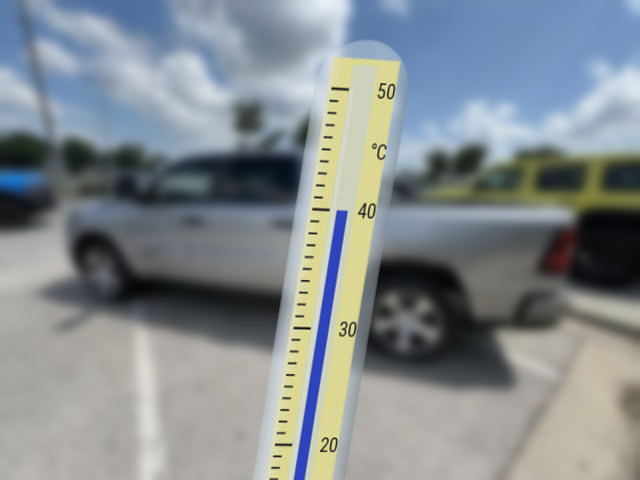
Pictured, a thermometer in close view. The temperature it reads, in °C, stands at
40 °C
